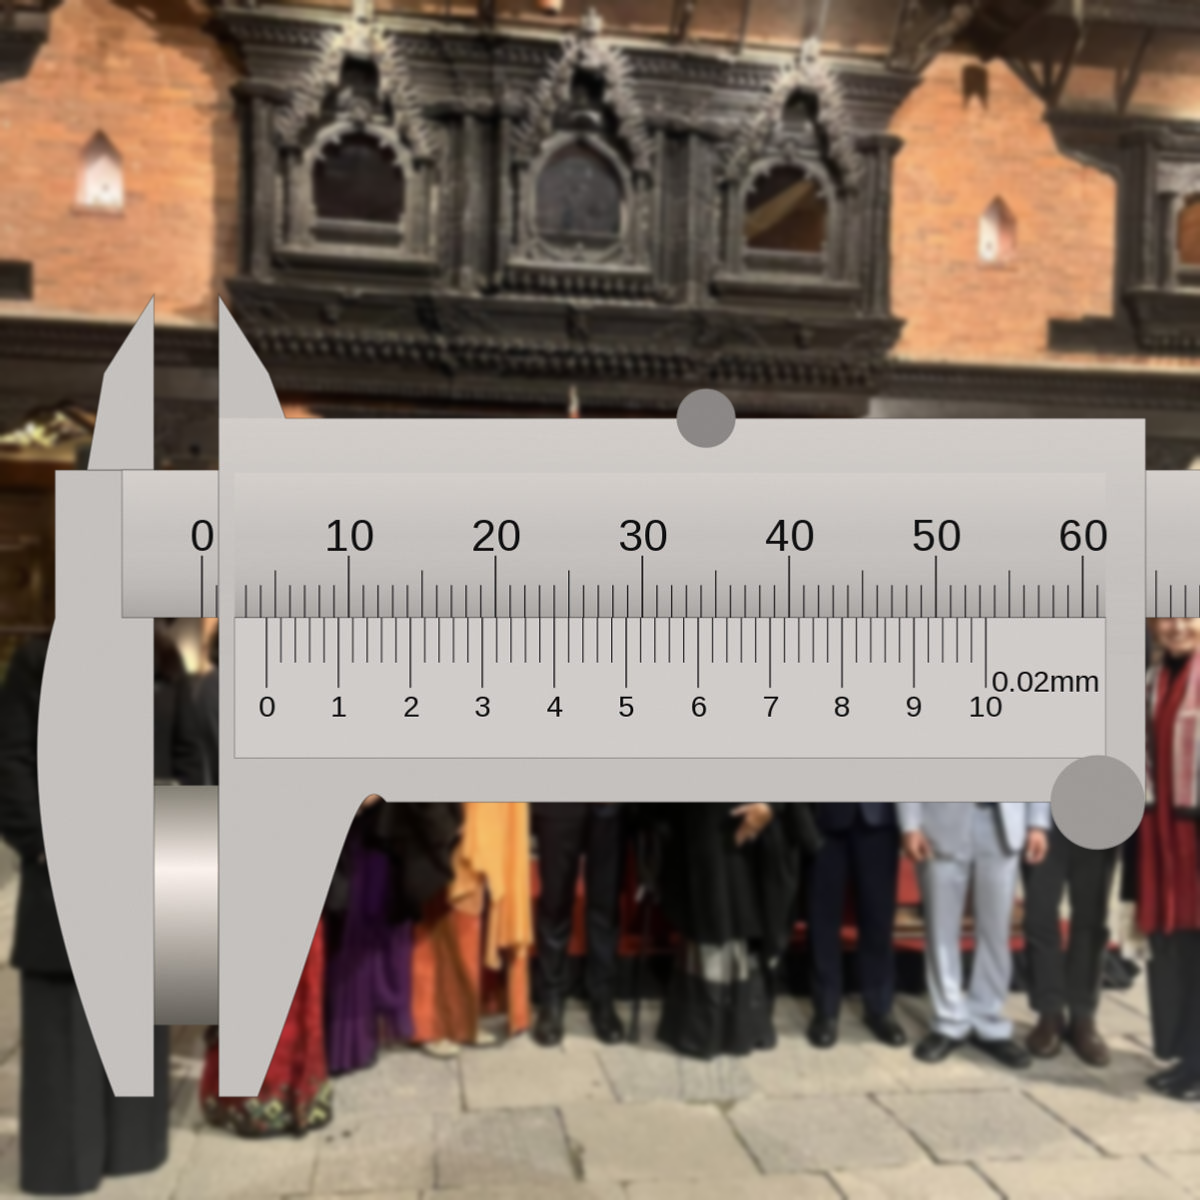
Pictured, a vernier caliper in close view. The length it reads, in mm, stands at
4.4 mm
